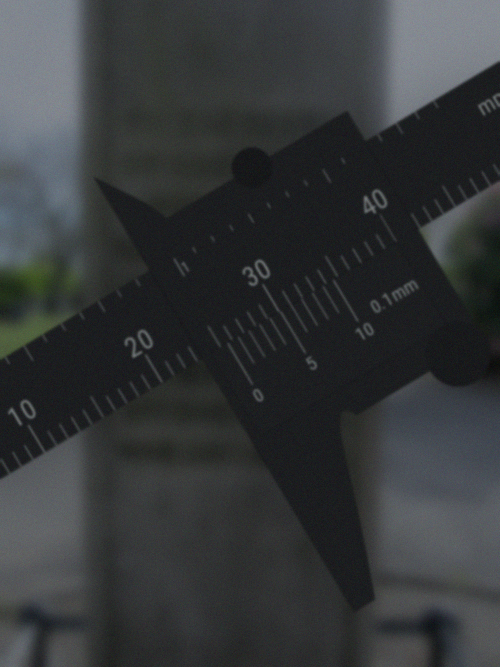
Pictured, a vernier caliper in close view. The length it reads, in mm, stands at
25.6 mm
